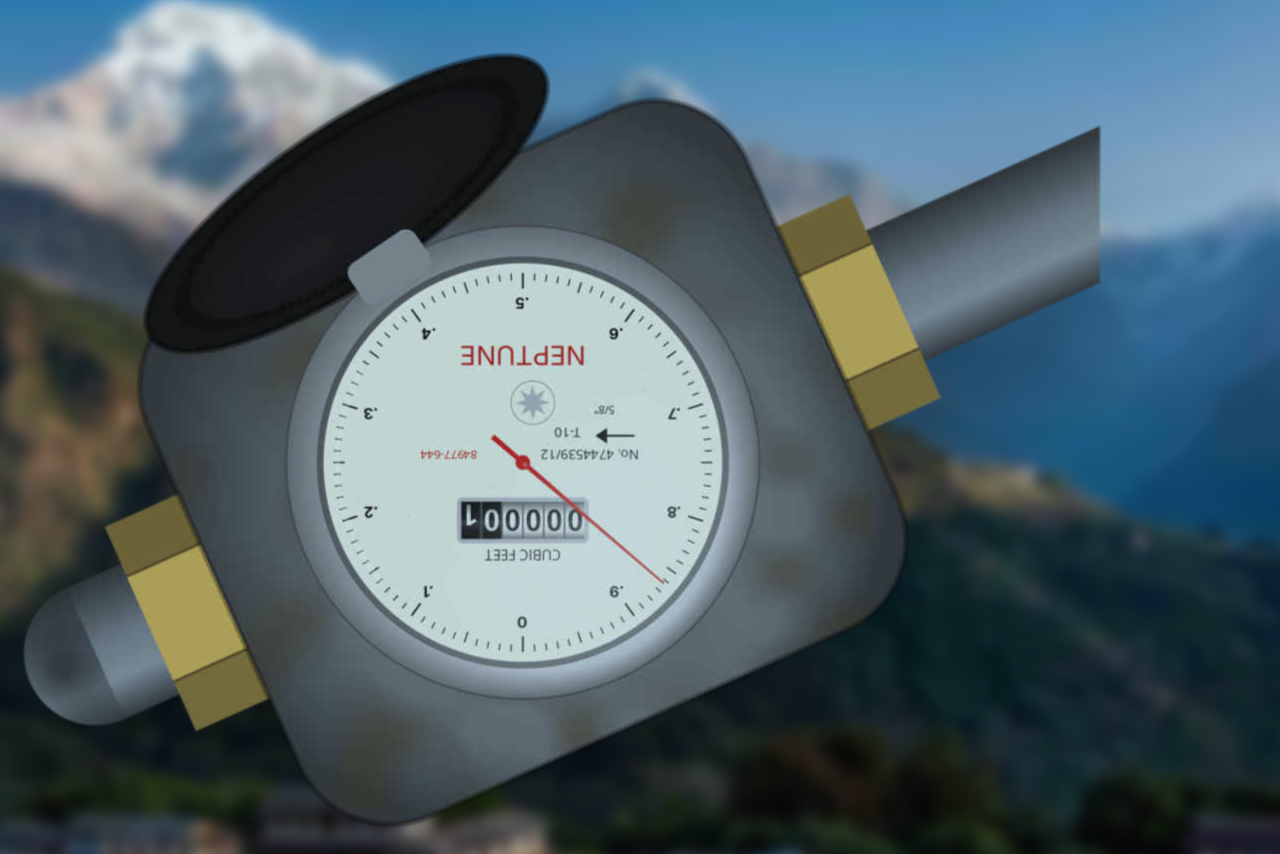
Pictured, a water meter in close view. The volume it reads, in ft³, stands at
0.86 ft³
